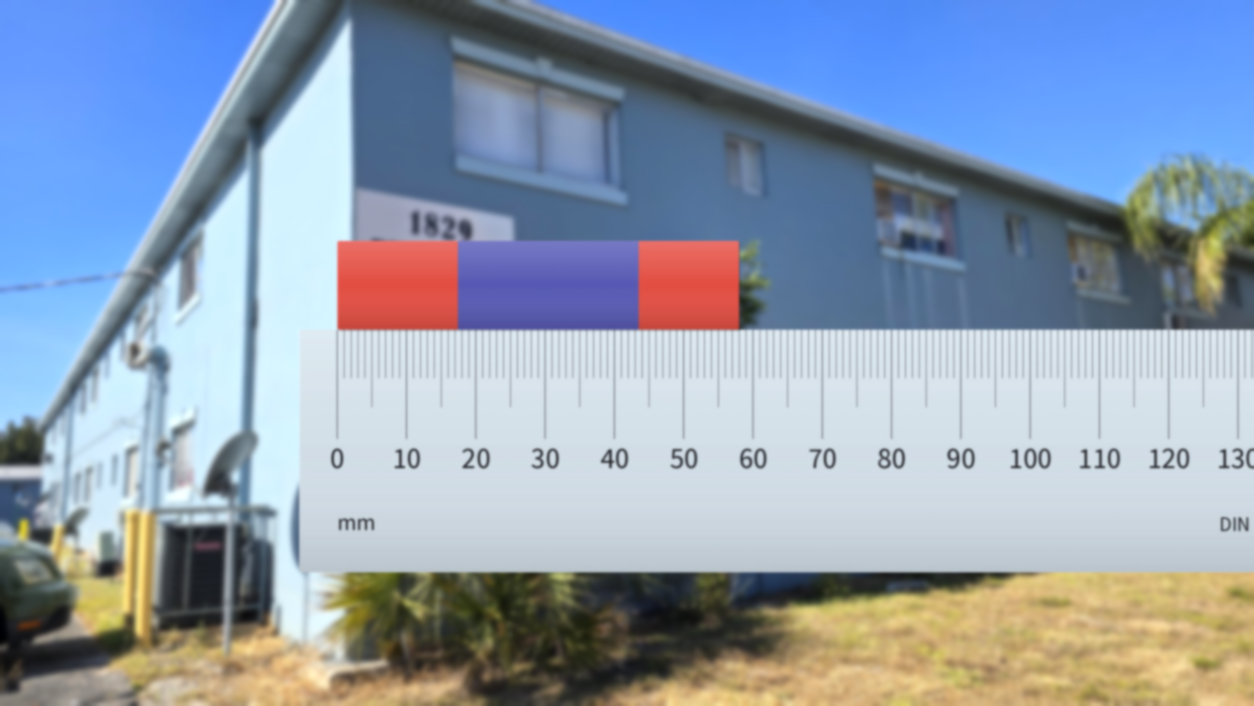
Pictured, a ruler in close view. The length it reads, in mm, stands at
58 mm
